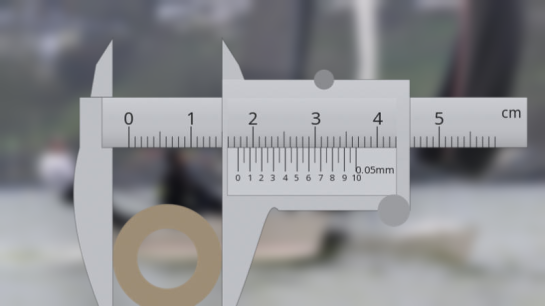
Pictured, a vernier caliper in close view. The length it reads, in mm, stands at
17.6 mm
